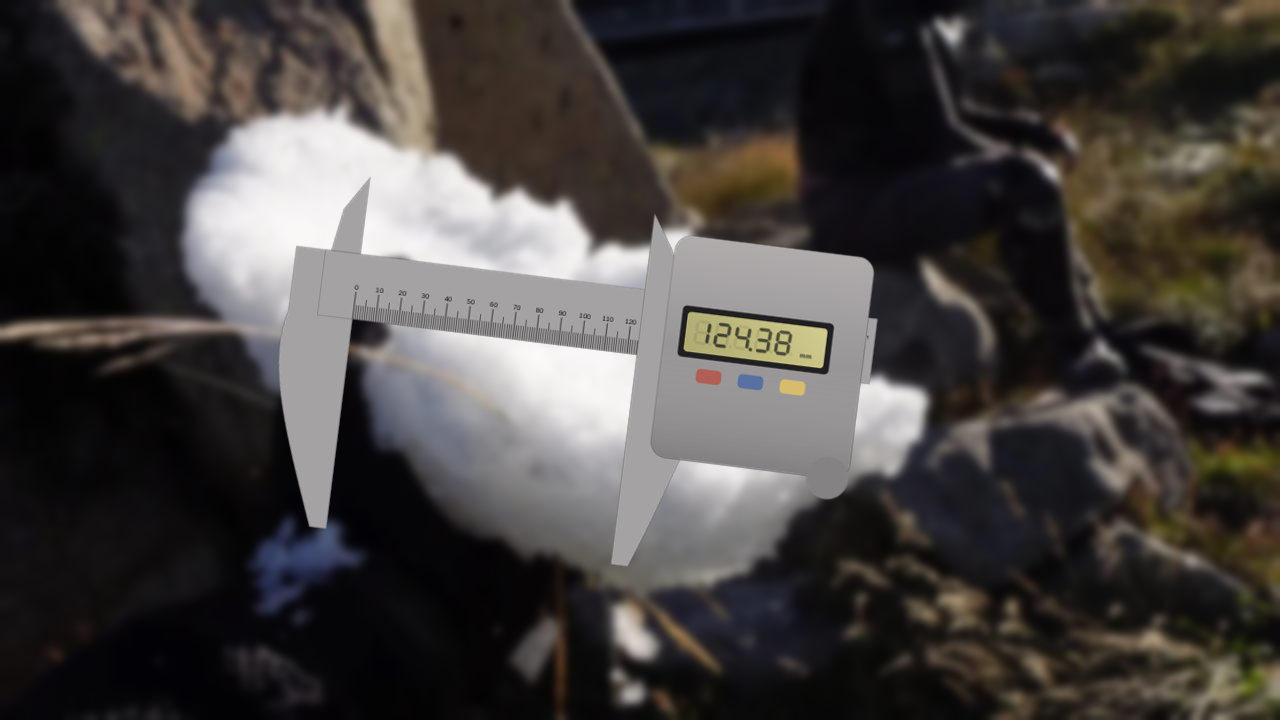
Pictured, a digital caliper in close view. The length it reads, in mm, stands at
124.38 mm
